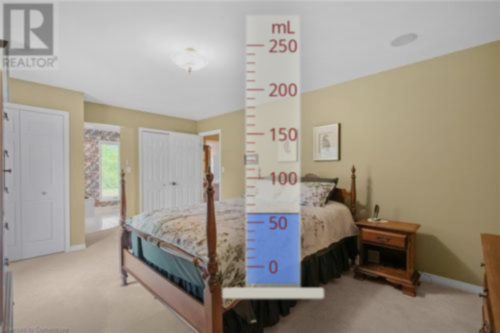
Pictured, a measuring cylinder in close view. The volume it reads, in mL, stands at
60 mL
